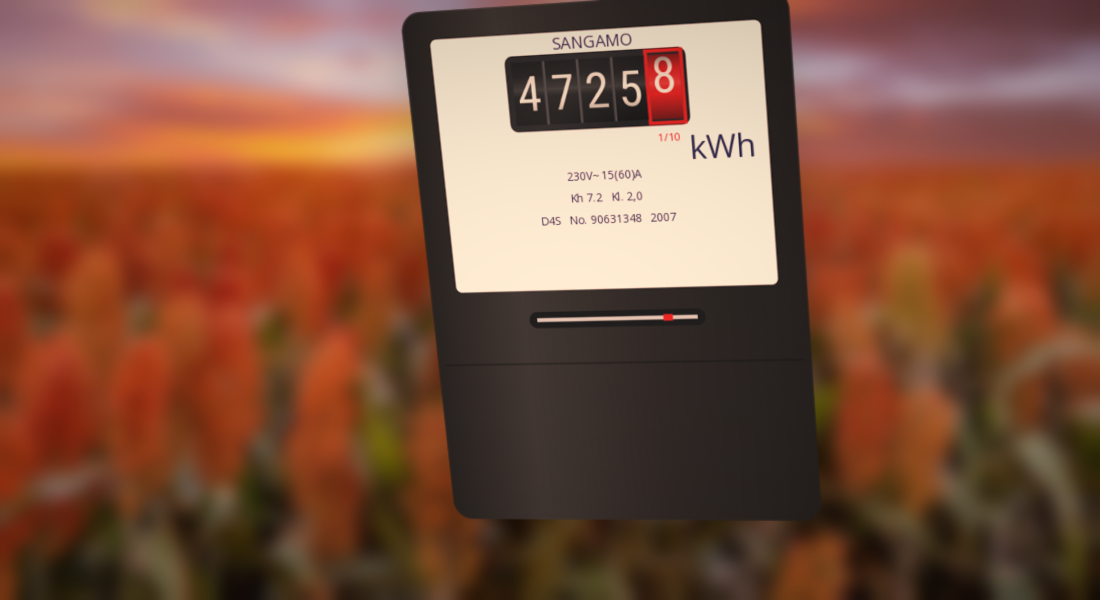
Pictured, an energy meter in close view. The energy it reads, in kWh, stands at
4725.8 kWh
